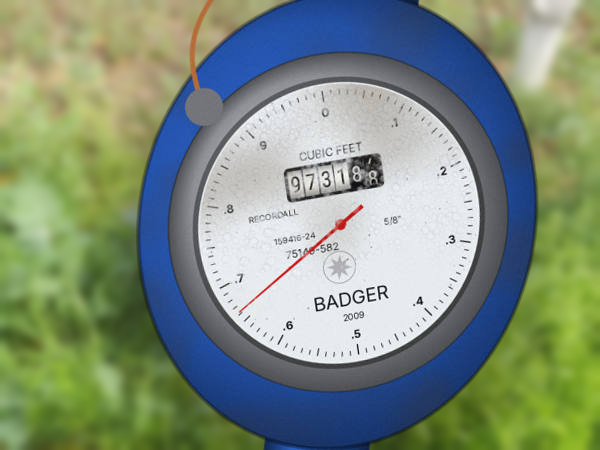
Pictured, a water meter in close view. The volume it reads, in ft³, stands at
973187.66 ft³
